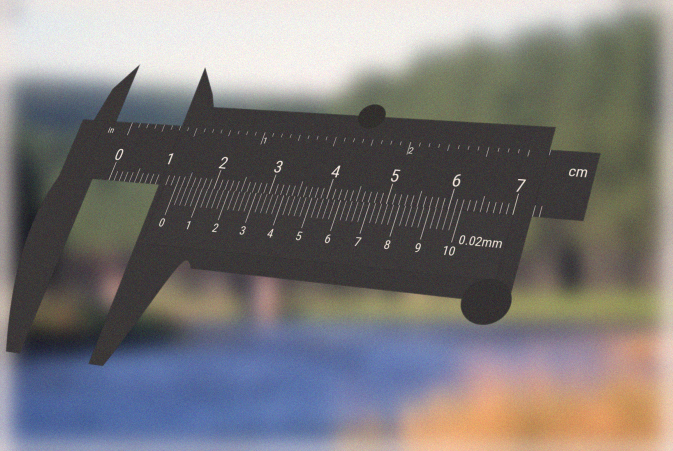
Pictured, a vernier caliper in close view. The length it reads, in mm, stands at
13.0 mm
